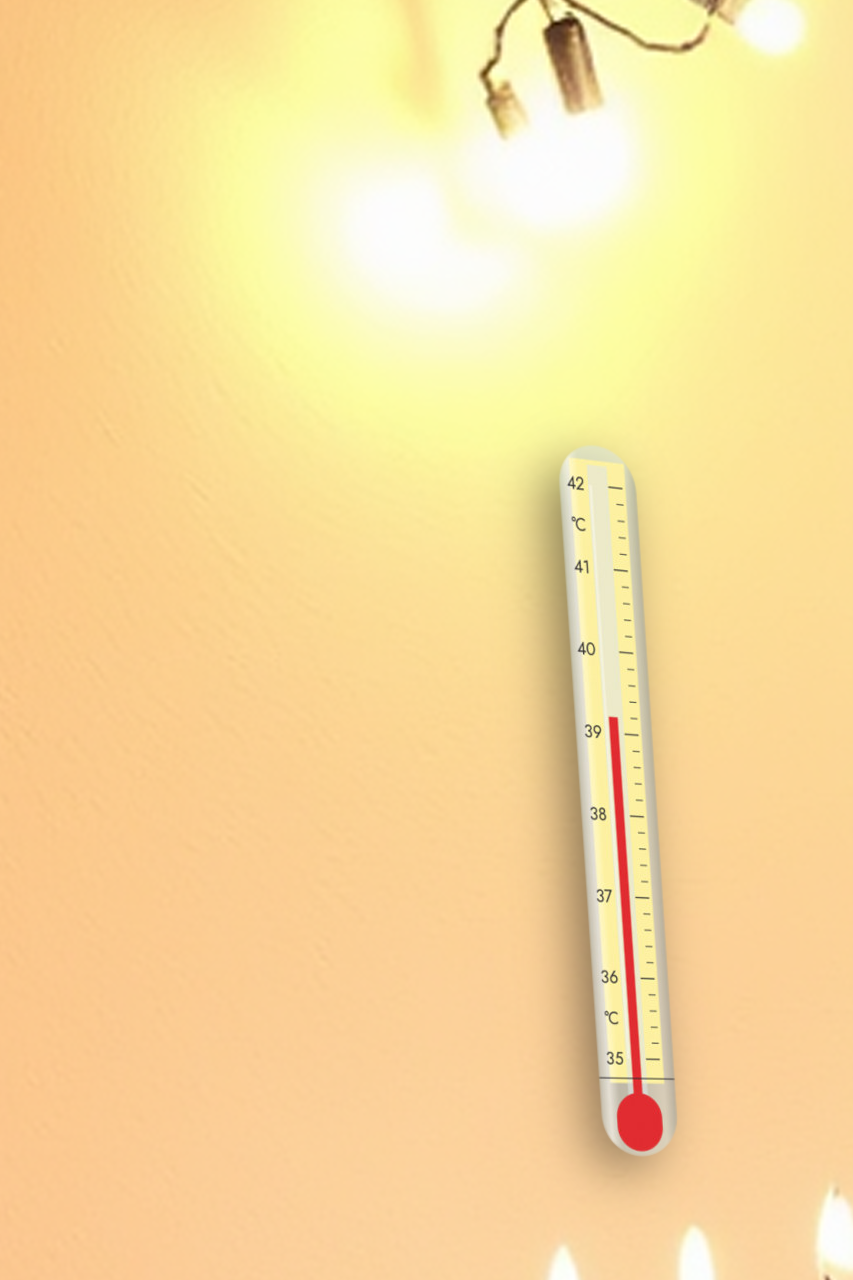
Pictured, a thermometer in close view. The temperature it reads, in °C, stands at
39.2 °C
